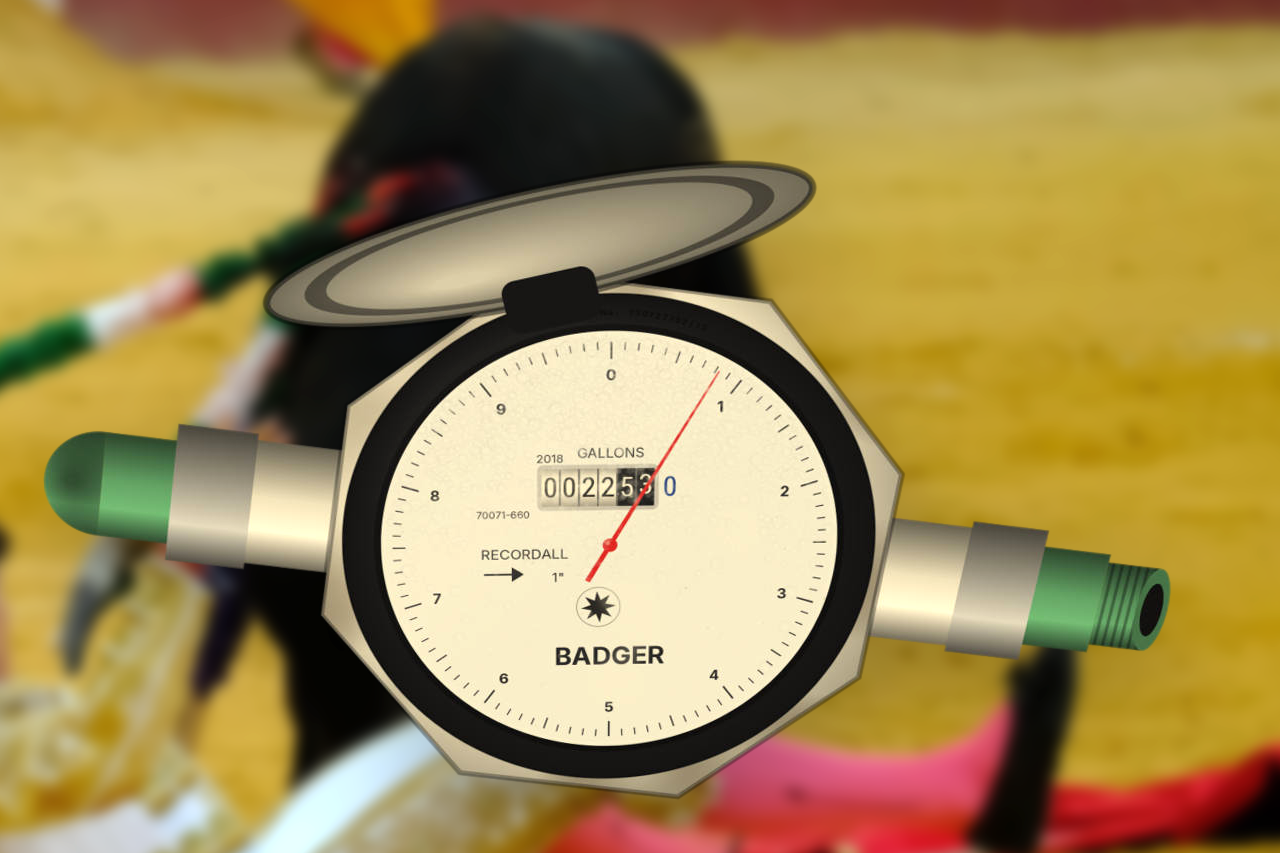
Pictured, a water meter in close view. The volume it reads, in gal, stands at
22530.8 gal
